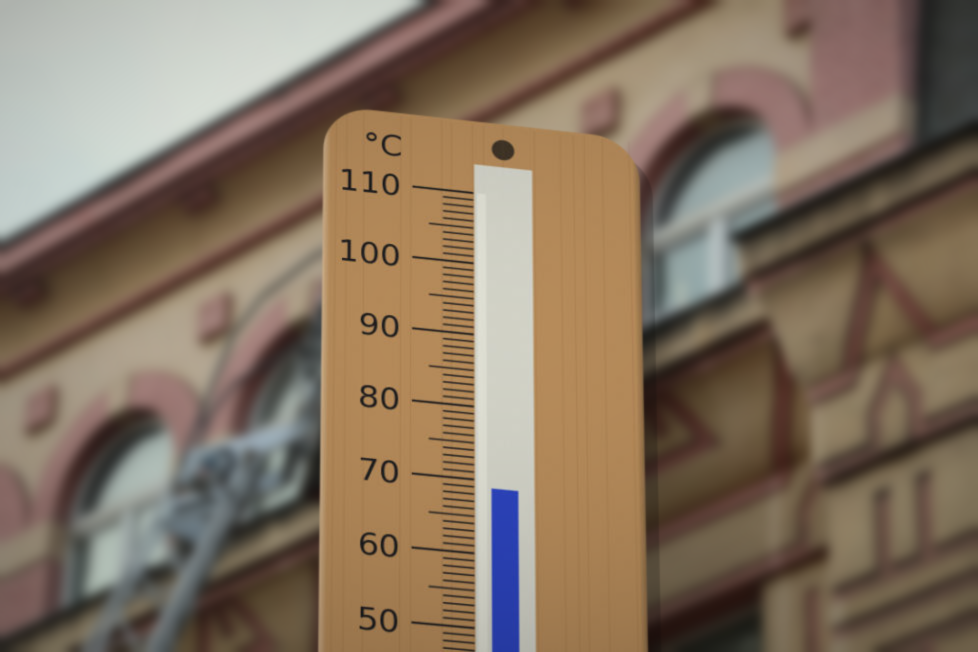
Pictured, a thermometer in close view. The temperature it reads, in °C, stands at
69 °C
